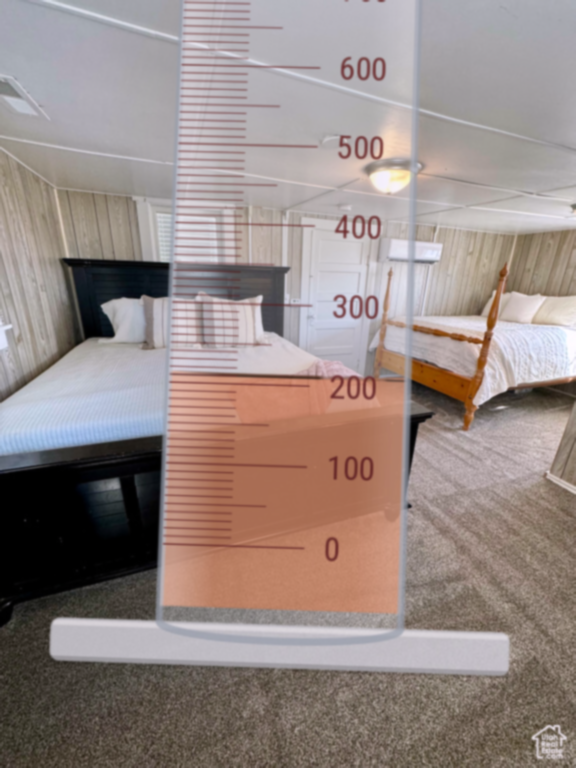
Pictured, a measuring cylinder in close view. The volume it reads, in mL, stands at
210 mL
